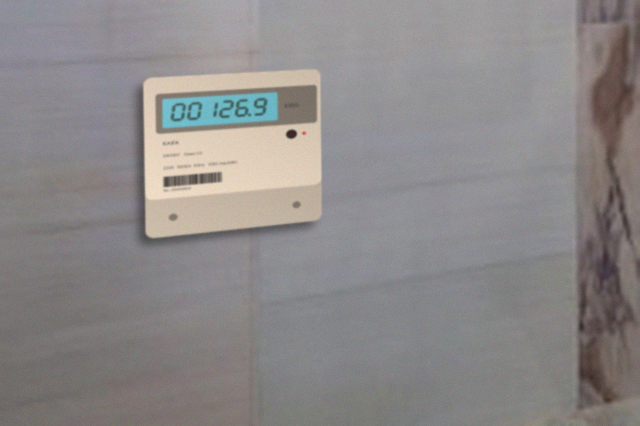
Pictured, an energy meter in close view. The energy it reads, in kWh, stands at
126.9 kWh
